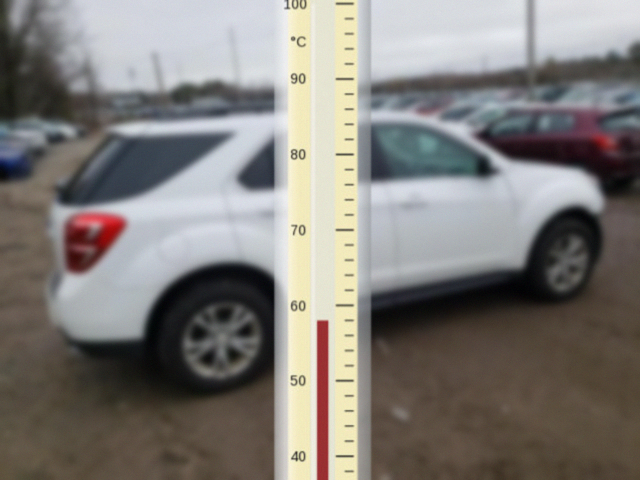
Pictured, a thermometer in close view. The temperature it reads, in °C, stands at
58 °C
